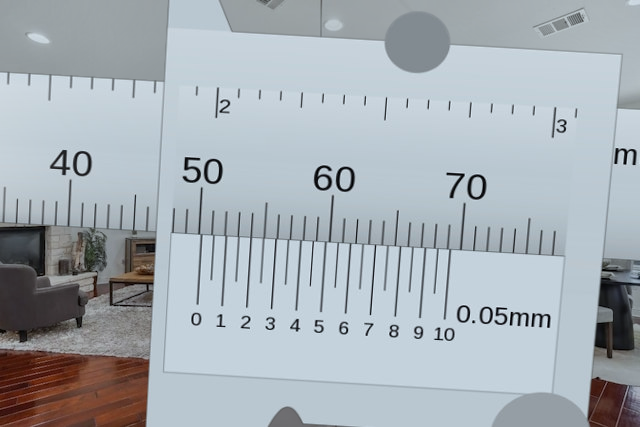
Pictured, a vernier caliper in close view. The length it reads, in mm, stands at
50.2 mm
